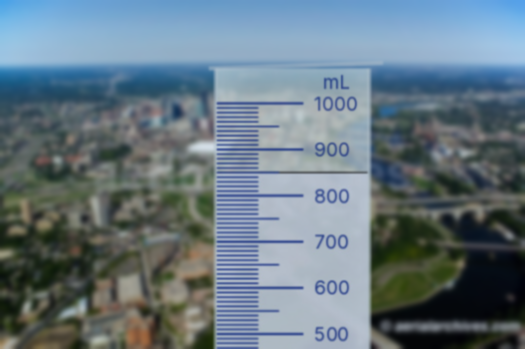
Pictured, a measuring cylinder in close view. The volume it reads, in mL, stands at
850 mL
